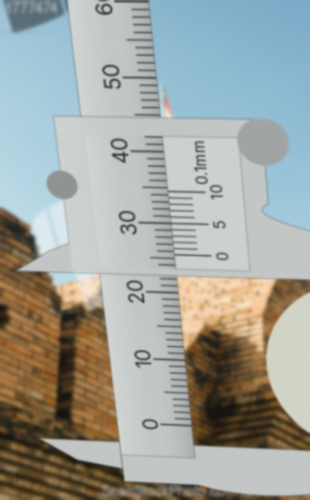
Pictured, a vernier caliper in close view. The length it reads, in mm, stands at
25.5 mm
